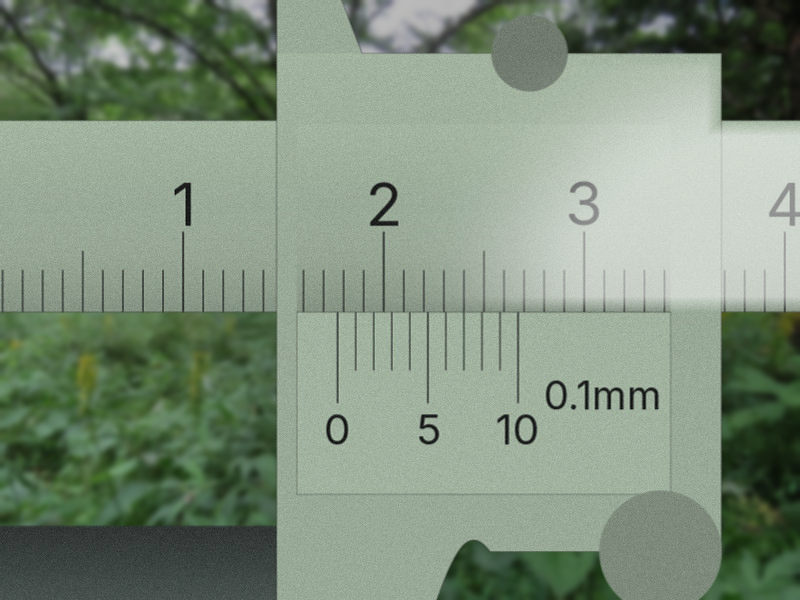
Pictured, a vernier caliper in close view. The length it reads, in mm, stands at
17.7 mm
